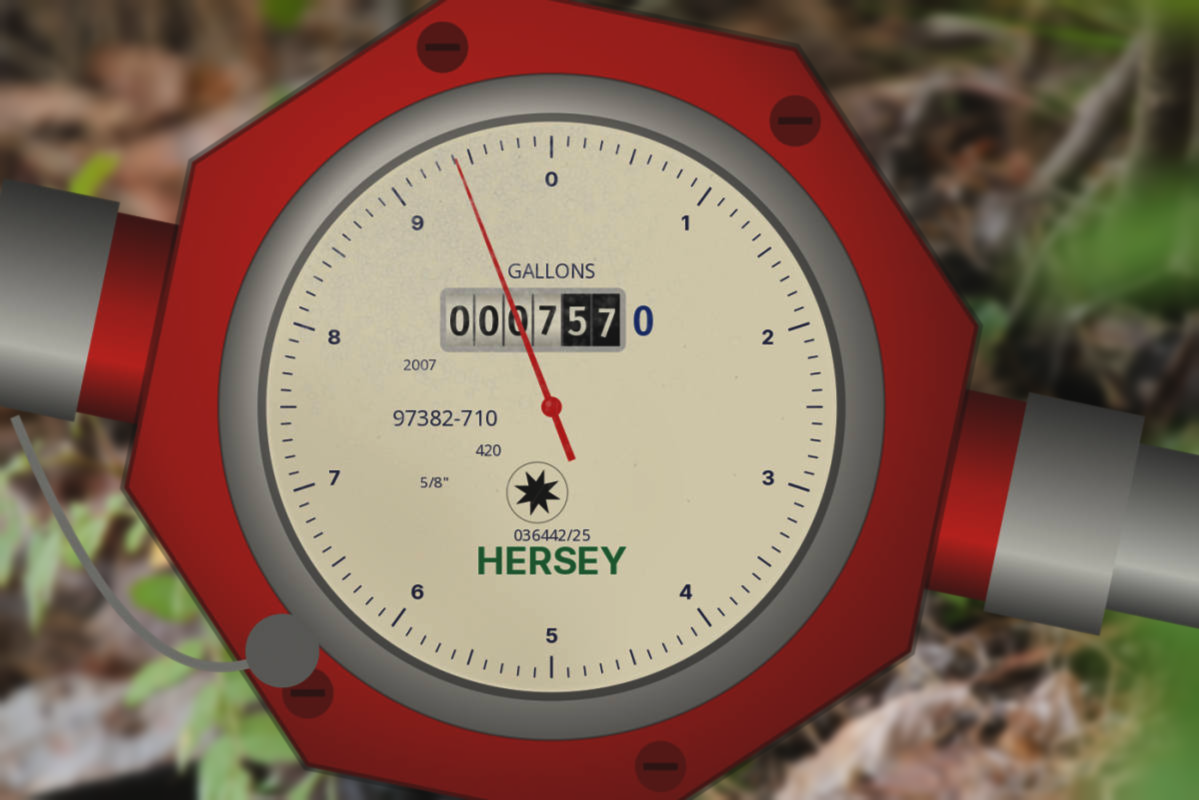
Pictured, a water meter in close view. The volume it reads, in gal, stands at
7569.4 gal
